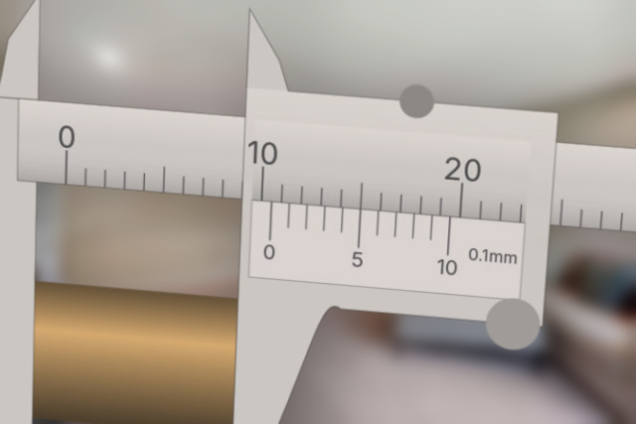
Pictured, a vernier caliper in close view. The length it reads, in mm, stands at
10.5 mm
